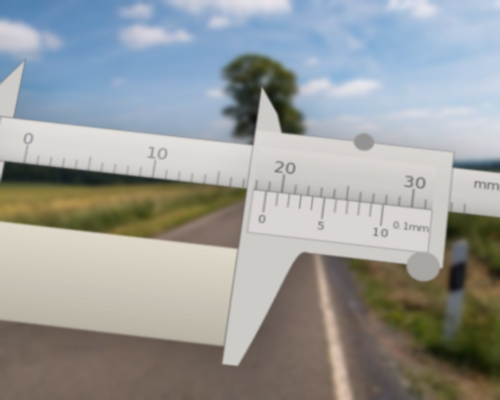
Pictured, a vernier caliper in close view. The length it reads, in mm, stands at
18.8 mm
